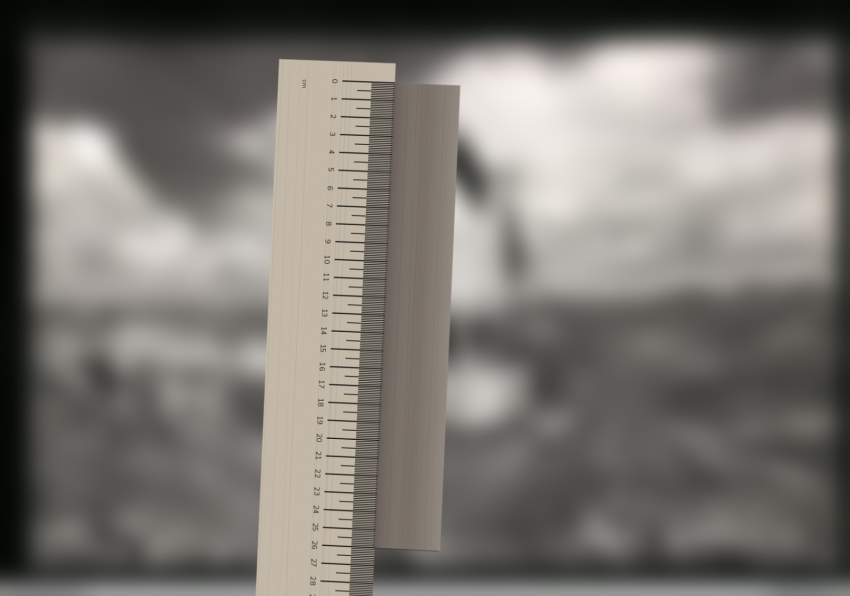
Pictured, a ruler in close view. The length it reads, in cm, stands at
26 cm
